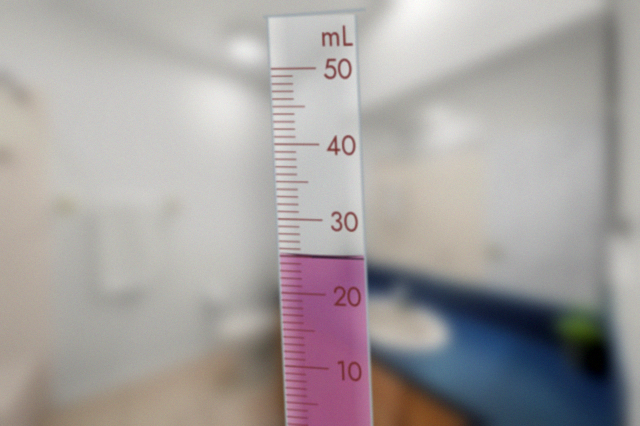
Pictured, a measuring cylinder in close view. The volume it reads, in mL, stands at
25 mL
